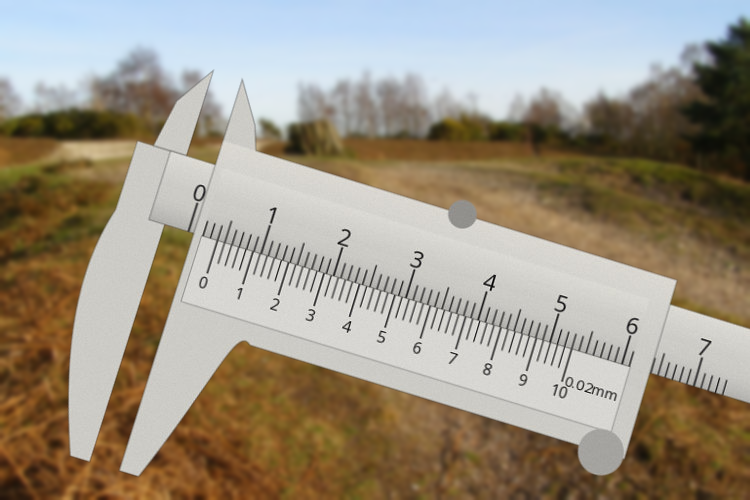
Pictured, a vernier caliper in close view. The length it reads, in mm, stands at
4.0 mm
